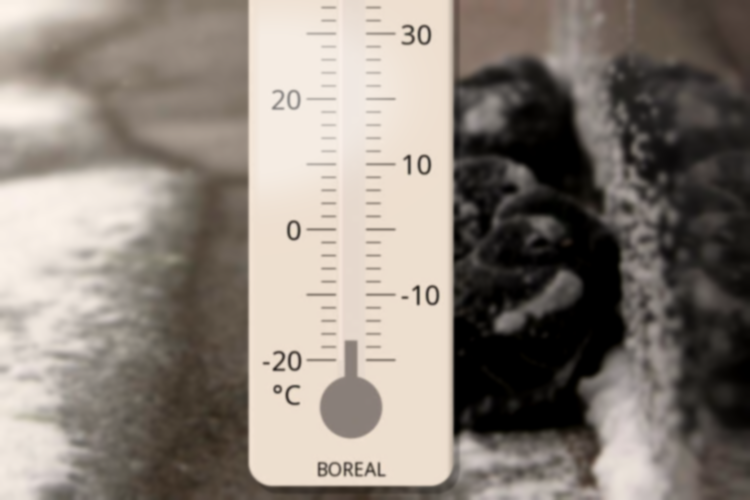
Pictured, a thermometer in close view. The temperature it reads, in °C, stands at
-17 °C
